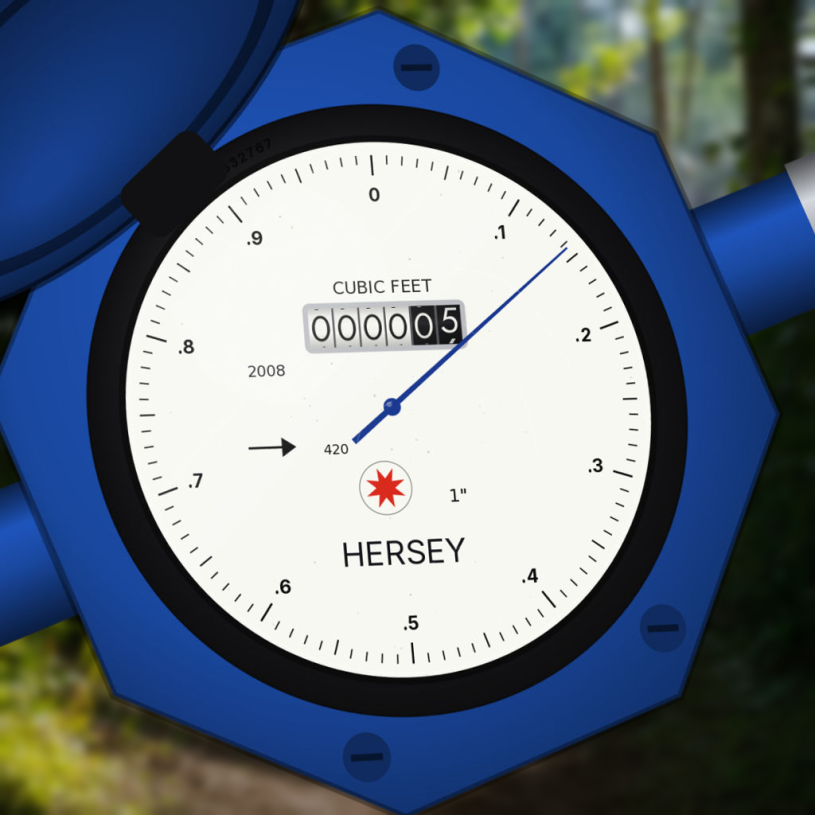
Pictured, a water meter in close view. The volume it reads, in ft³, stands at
5.14 ft³
